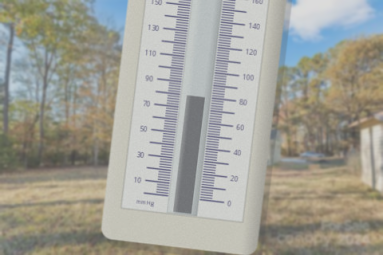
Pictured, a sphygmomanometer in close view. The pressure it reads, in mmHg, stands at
80 mmHg
